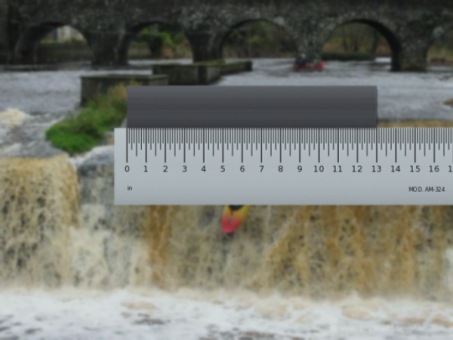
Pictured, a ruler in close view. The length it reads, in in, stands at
13 in
